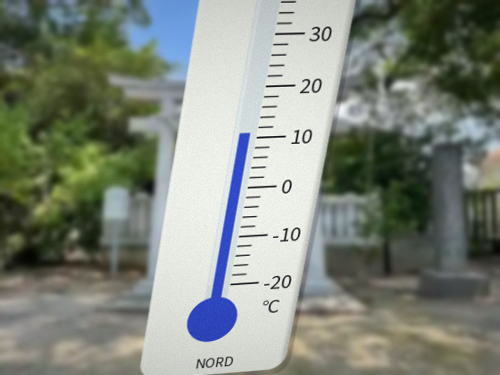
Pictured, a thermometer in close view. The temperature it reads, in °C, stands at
11 °C
